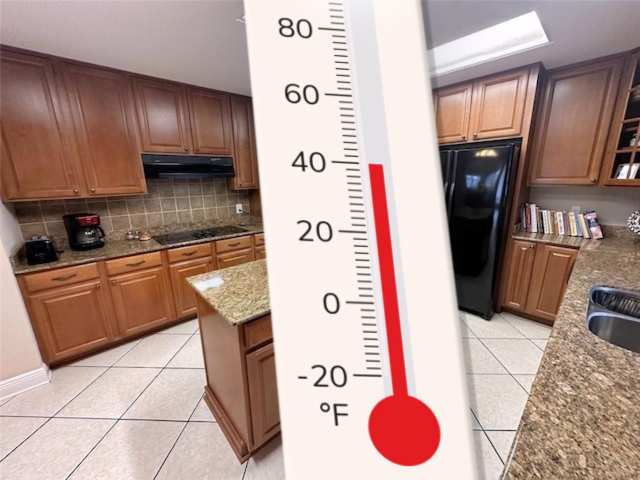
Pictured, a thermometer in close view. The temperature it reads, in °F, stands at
40 °F
